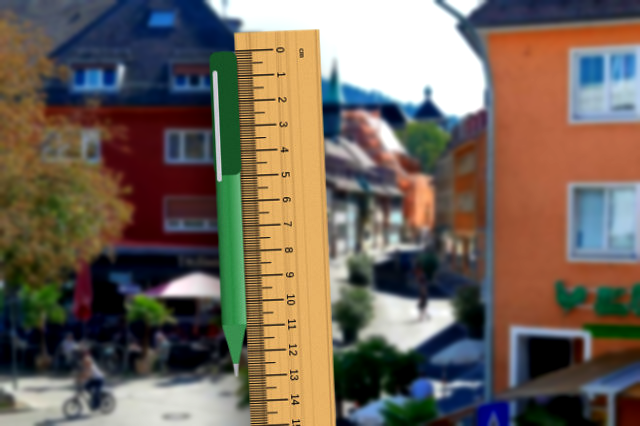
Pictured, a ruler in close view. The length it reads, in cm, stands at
13 cm
